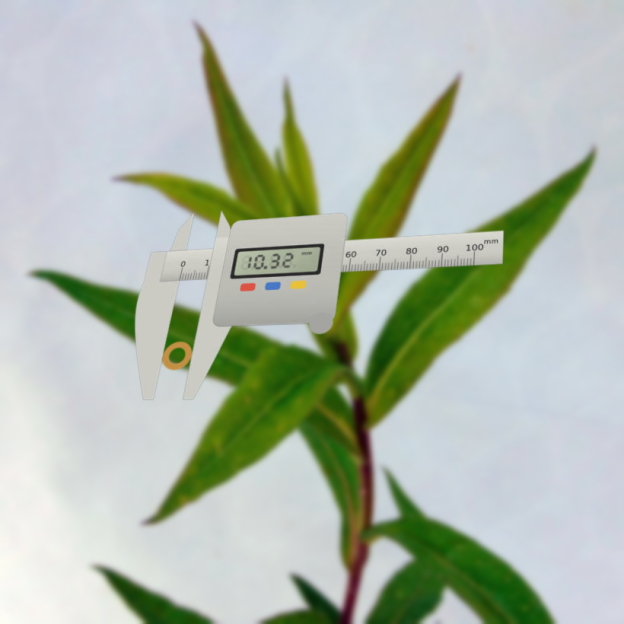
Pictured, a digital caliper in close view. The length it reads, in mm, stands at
10.32 mm
